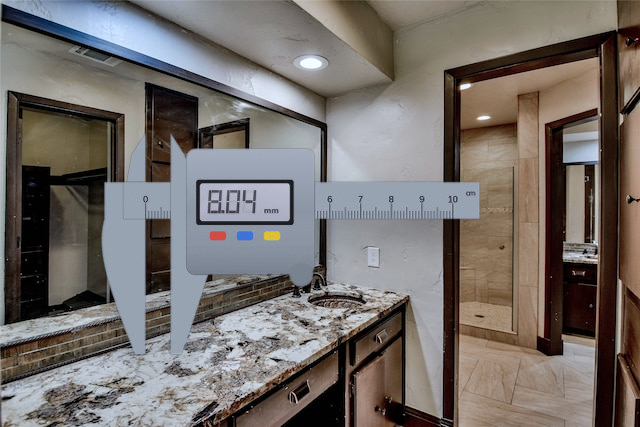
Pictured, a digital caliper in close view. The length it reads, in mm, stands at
8.04 mm
